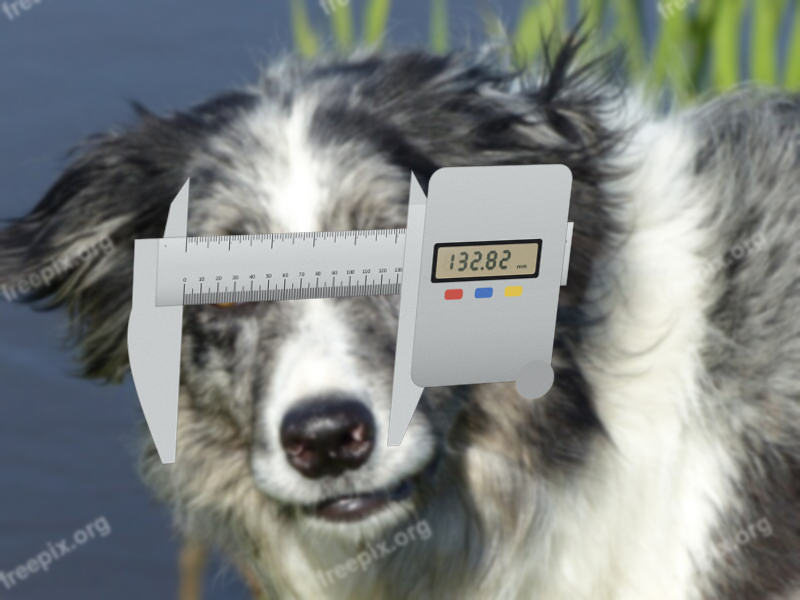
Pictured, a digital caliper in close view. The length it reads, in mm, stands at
132.82 mm
